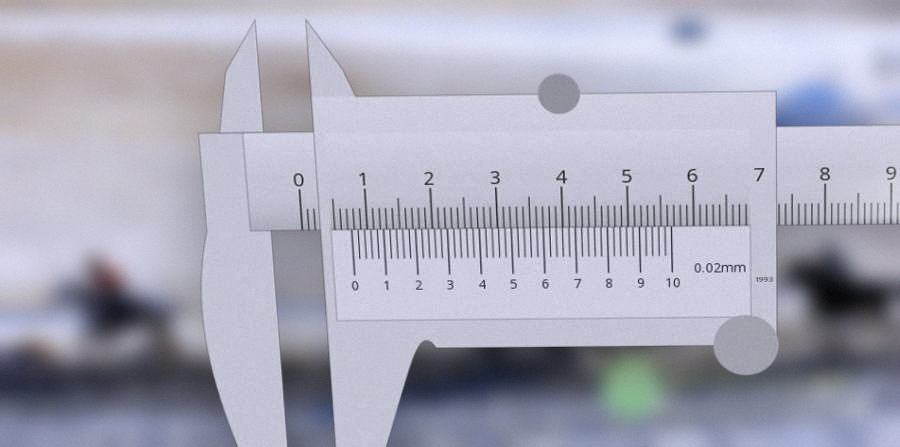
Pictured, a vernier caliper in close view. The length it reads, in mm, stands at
7.6 mm
